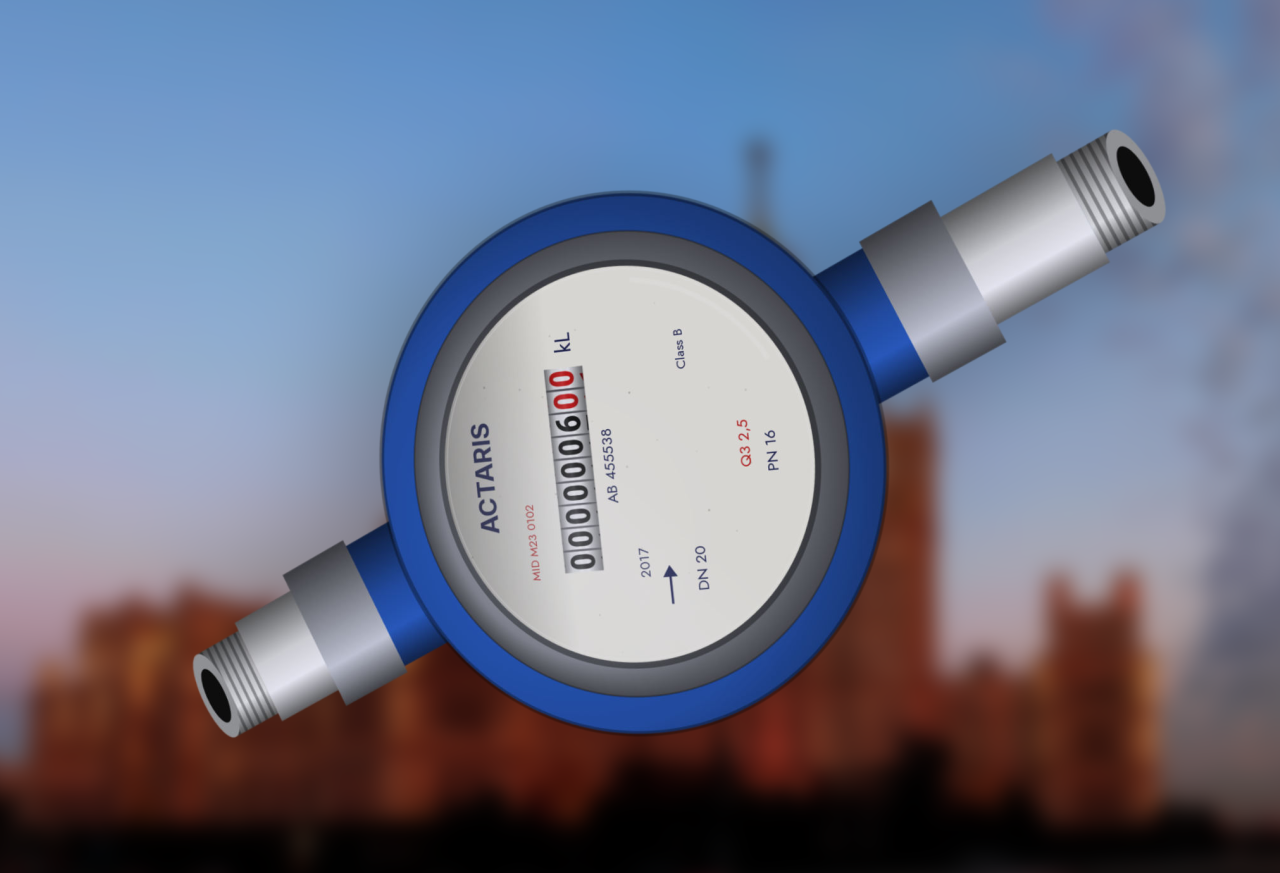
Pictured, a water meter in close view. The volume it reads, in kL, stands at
6.00 kL
